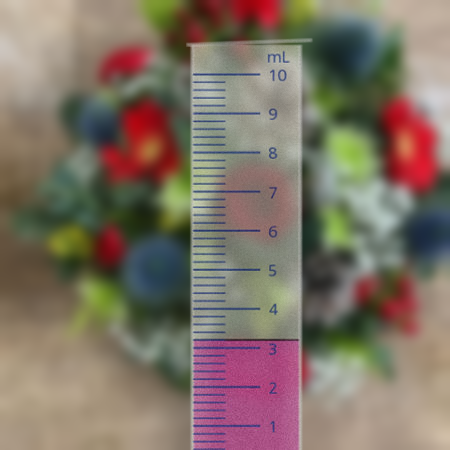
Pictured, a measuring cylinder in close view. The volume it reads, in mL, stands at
3.2 mL
